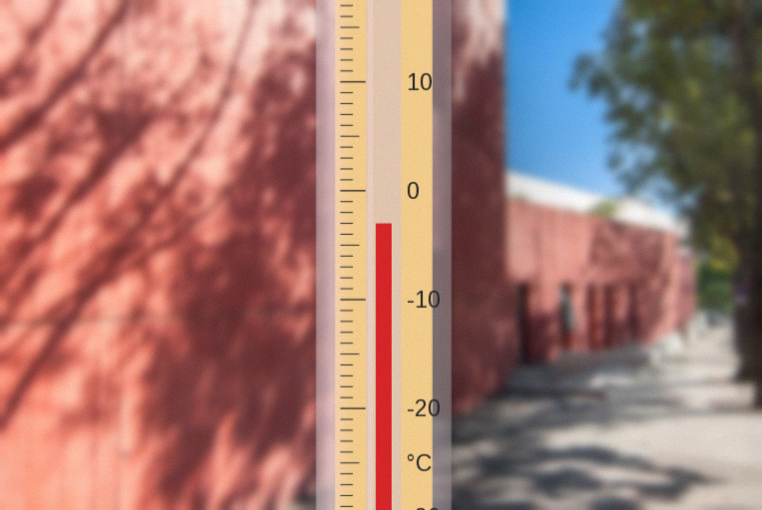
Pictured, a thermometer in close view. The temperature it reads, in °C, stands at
-3 °C
